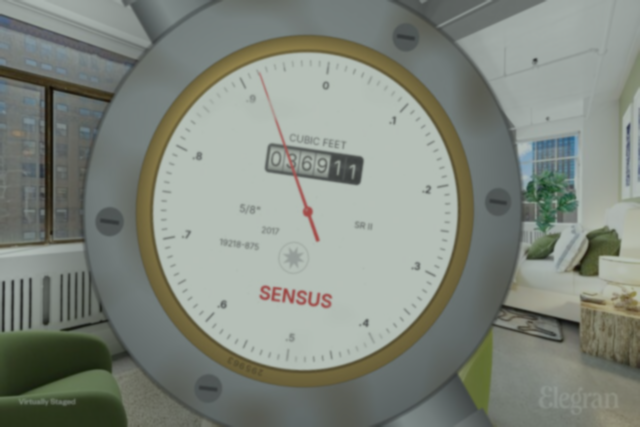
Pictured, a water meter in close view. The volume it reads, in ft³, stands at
36910.92 ft³
